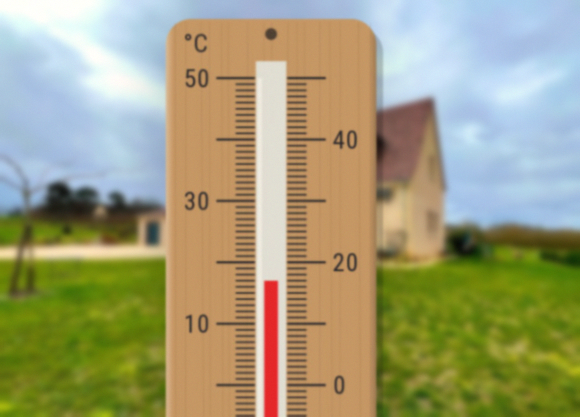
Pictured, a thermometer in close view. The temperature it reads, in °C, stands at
17 °C
